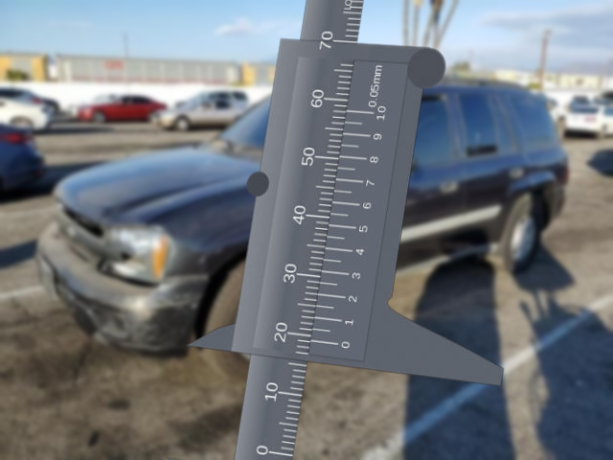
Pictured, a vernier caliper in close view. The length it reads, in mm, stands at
19.2 mm
